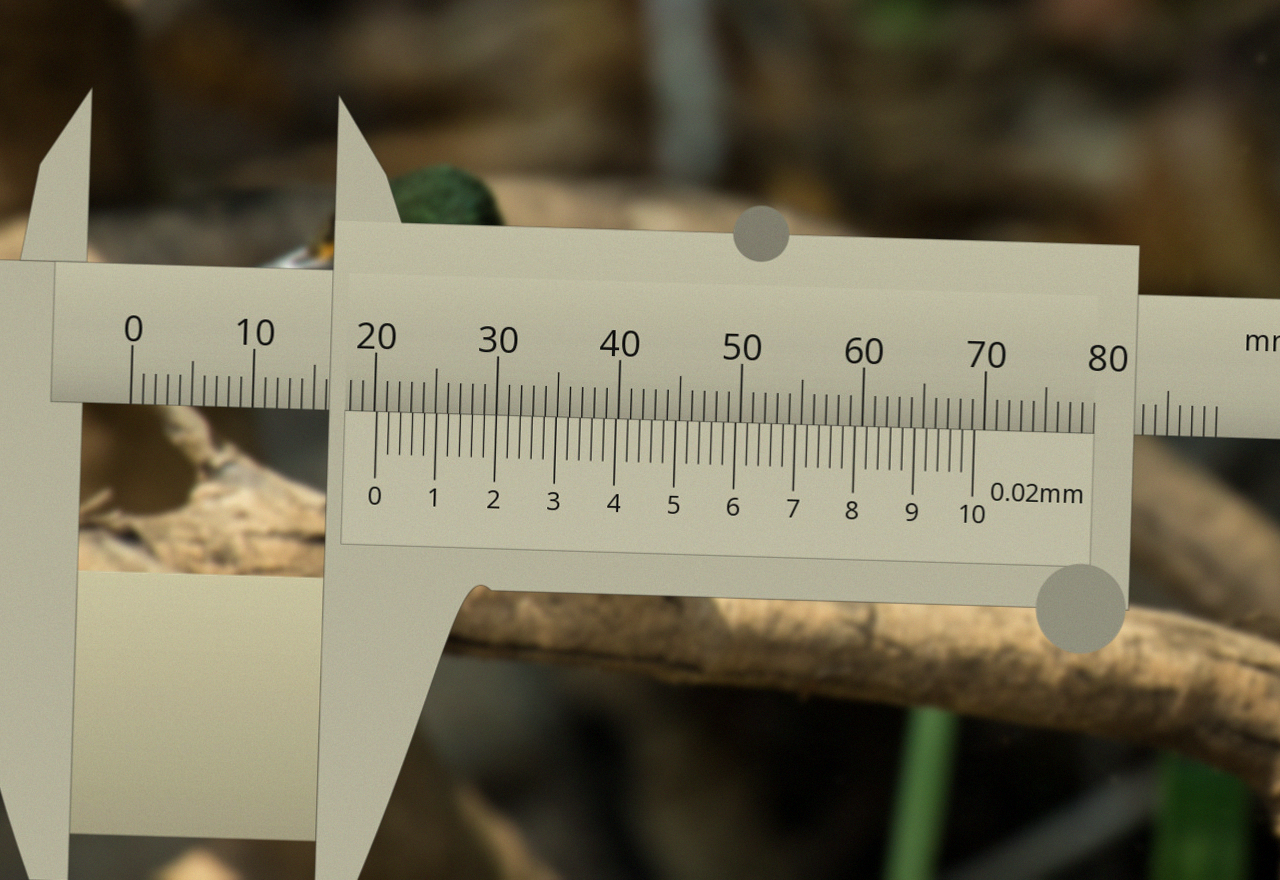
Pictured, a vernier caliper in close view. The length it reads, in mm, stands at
20.2 mm
